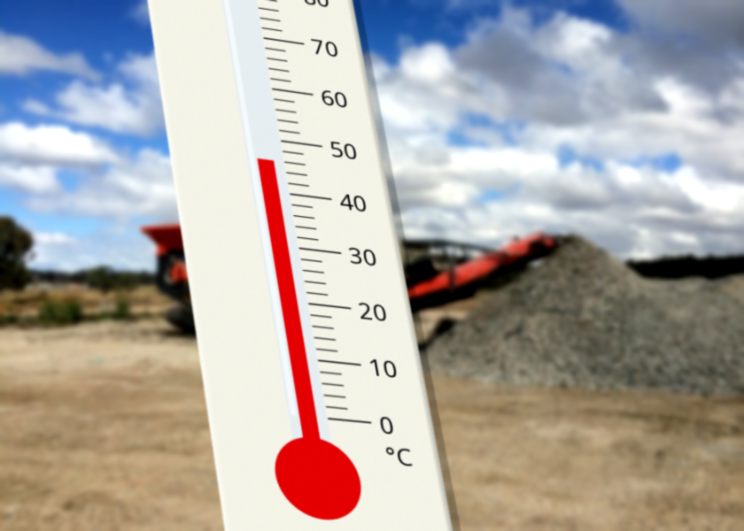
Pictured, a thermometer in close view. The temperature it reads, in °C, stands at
46 °C
